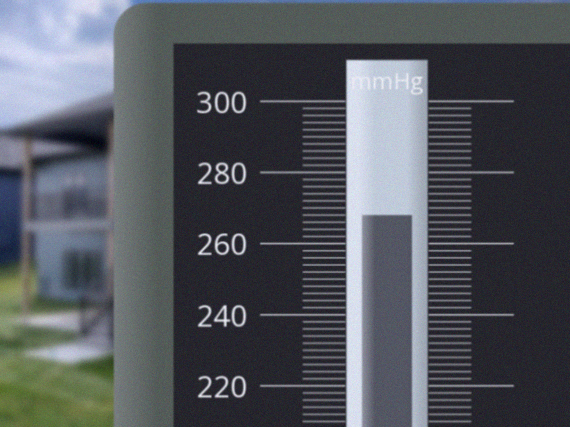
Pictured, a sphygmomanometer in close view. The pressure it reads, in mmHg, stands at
268 mmHg
